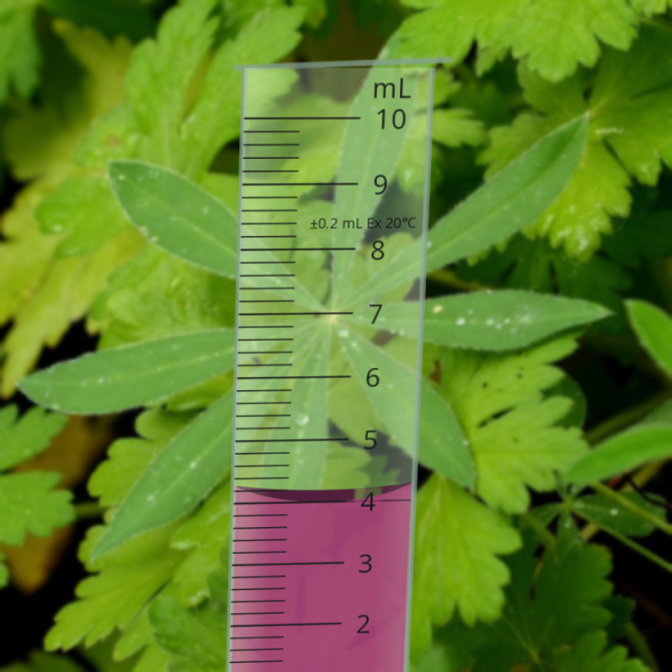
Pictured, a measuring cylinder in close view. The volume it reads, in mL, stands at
4 mL
